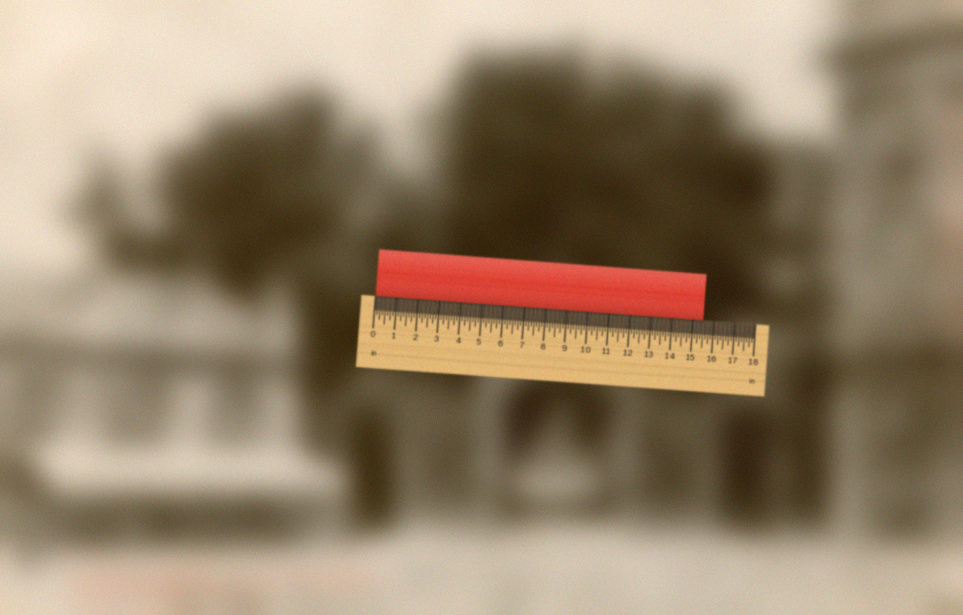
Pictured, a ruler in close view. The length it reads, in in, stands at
15.5 in
